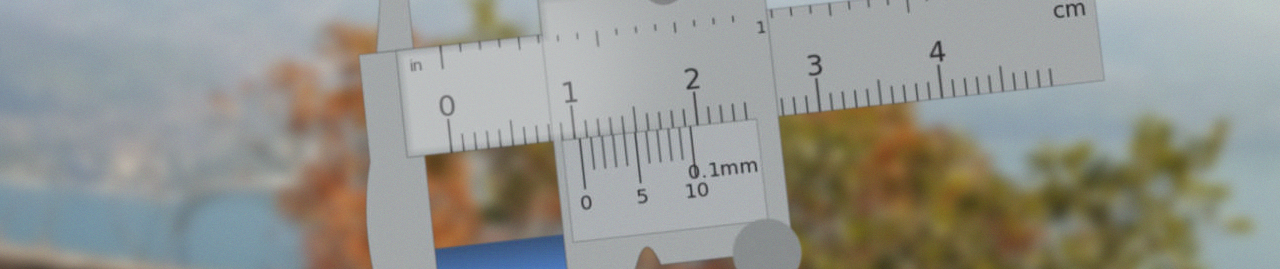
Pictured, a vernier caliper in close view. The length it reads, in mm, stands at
10.4 mm
